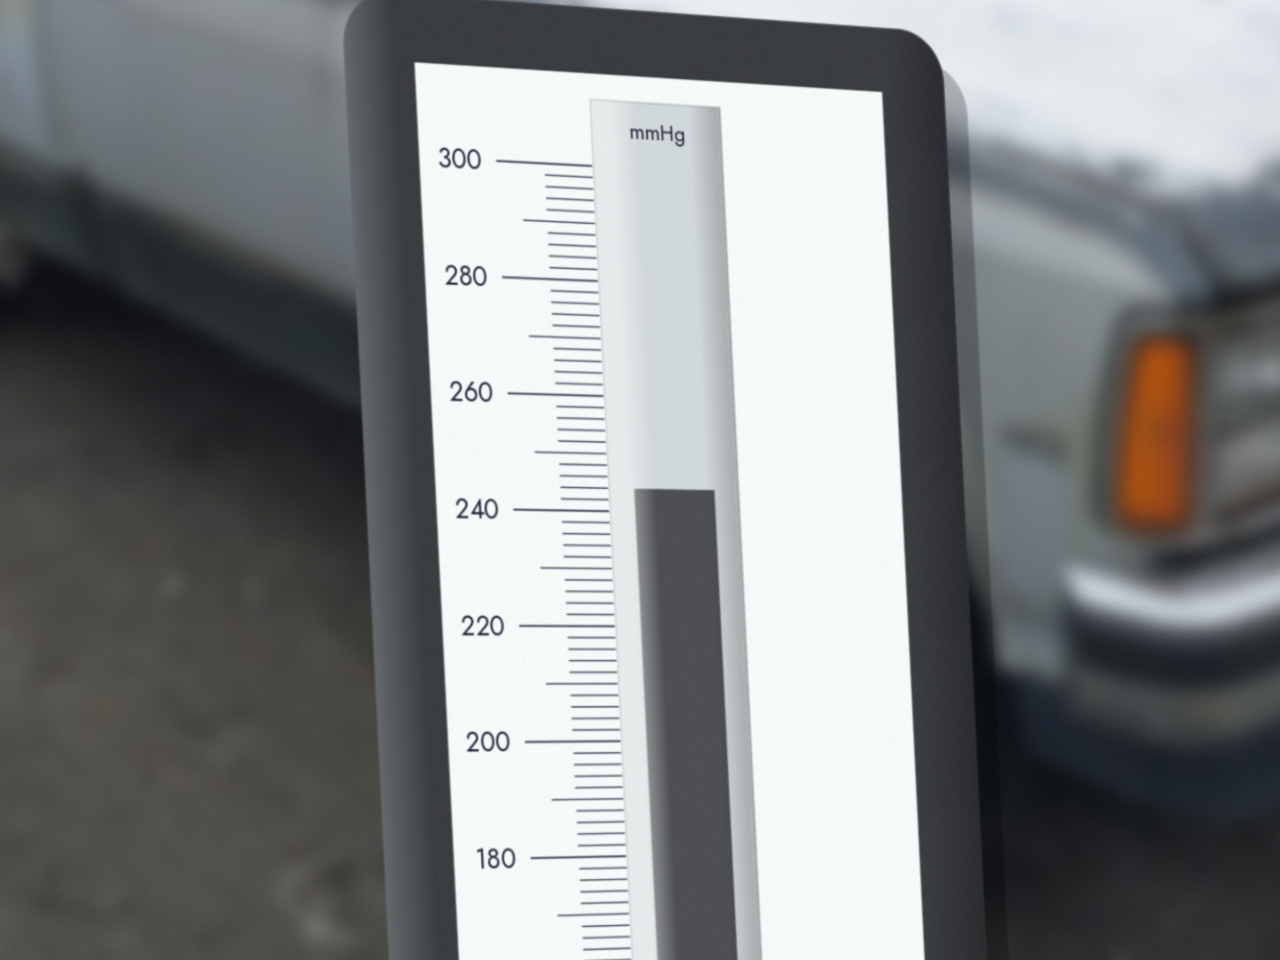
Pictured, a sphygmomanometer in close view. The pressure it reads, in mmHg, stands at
244 mmHg
